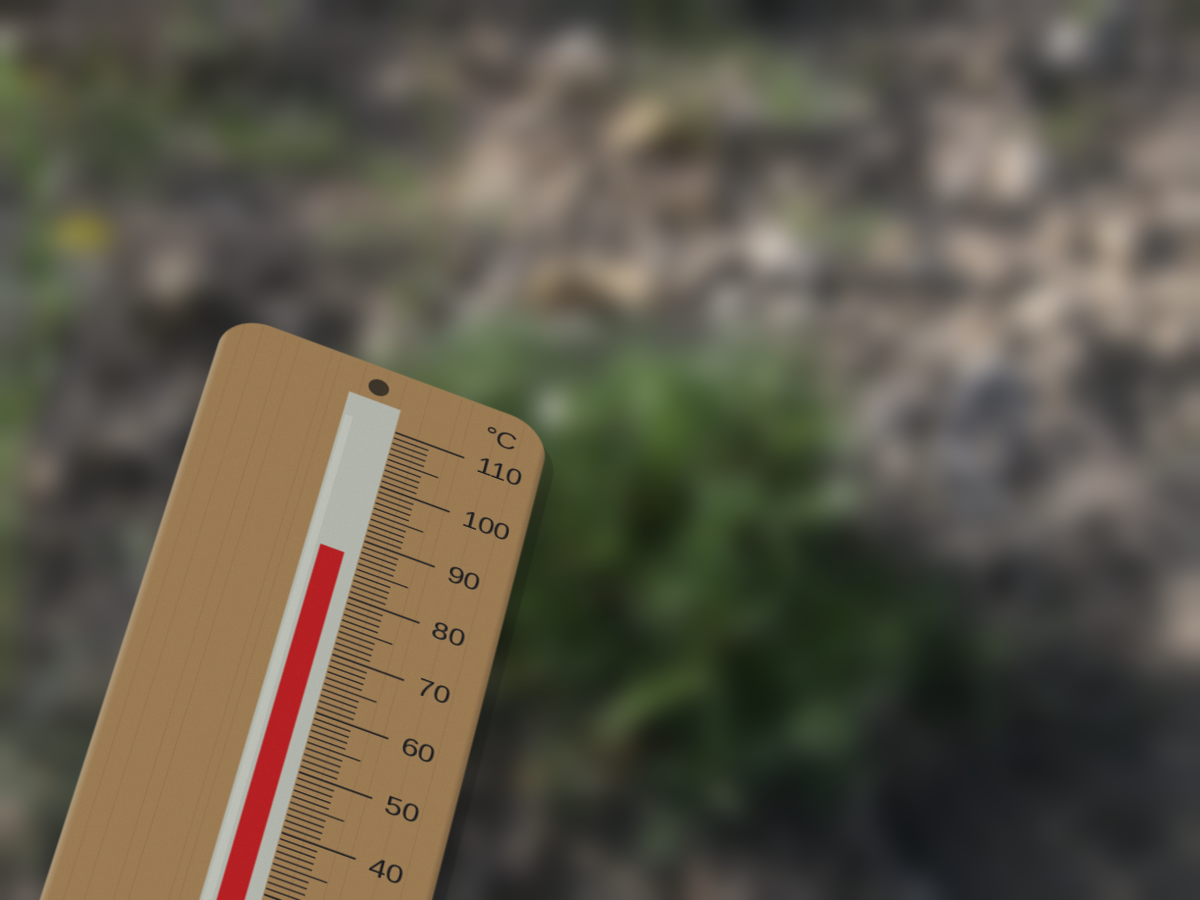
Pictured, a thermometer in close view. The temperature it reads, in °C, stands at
87 °C
